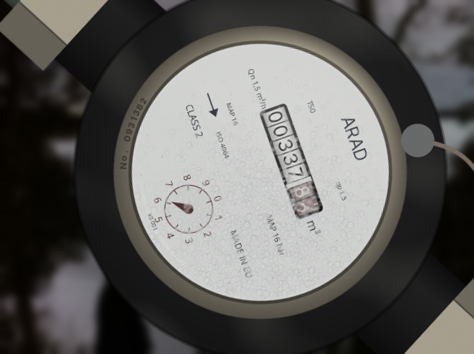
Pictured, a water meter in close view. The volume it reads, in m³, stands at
337.816 m³
